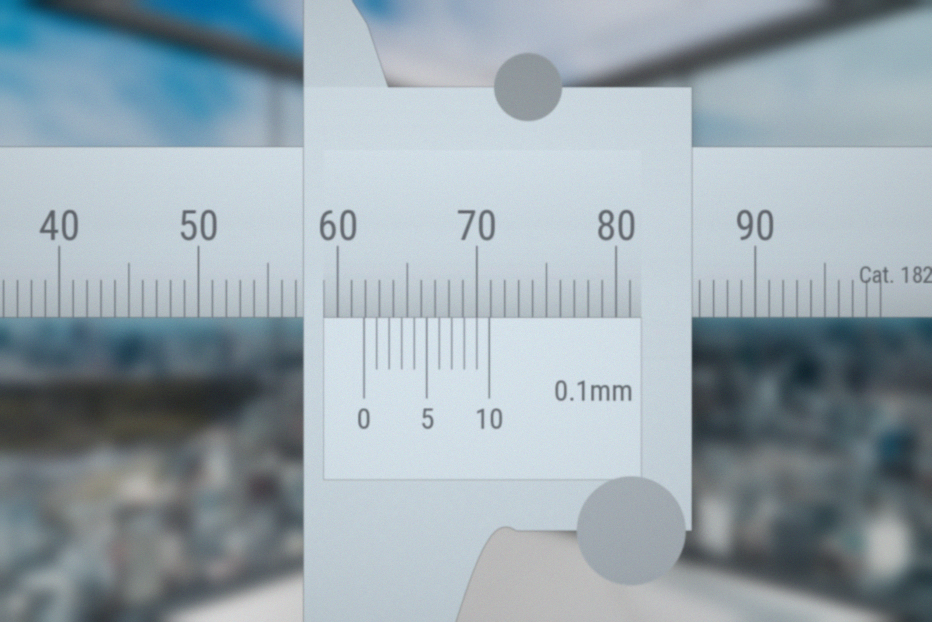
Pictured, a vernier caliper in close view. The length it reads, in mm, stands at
61.9 mm
